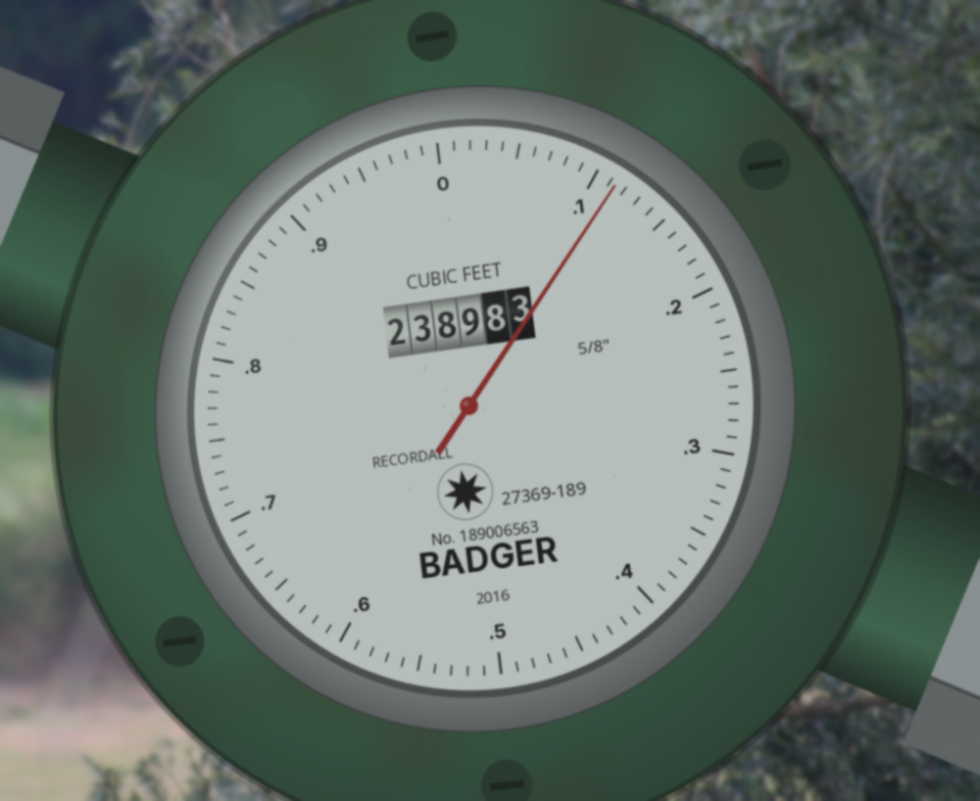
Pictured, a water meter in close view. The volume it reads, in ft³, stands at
238983.11 ft³
